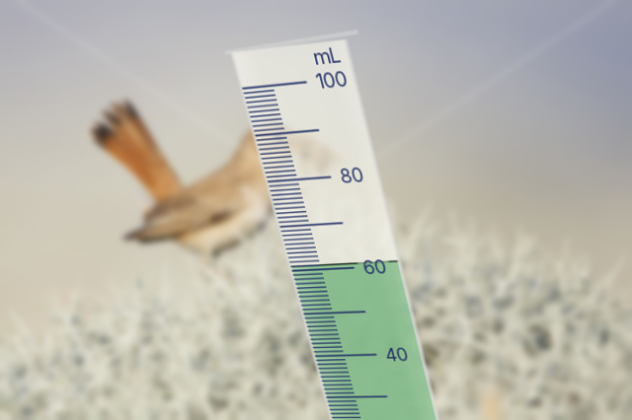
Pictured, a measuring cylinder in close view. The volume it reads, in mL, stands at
61 mL
